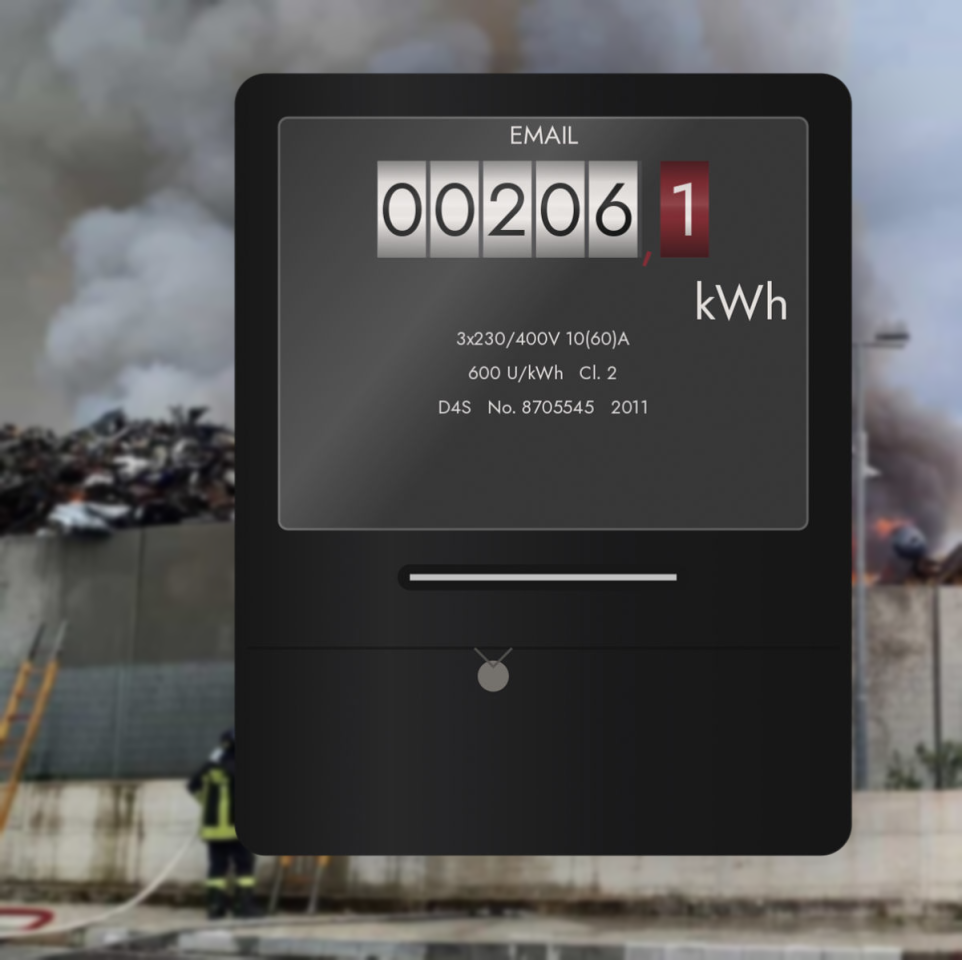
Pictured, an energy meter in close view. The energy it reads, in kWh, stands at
206.1 kWh
